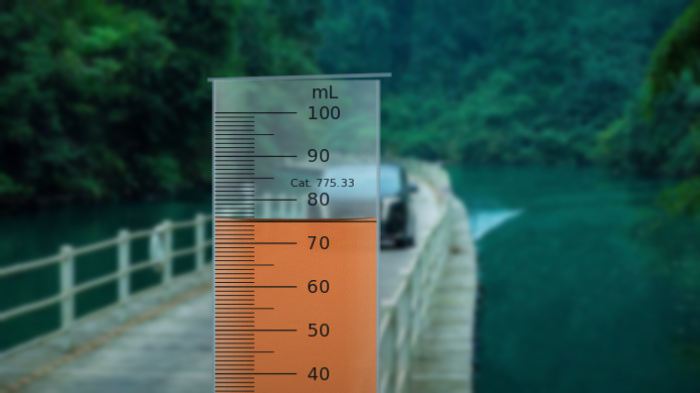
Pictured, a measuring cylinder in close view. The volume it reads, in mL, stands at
75 mL
